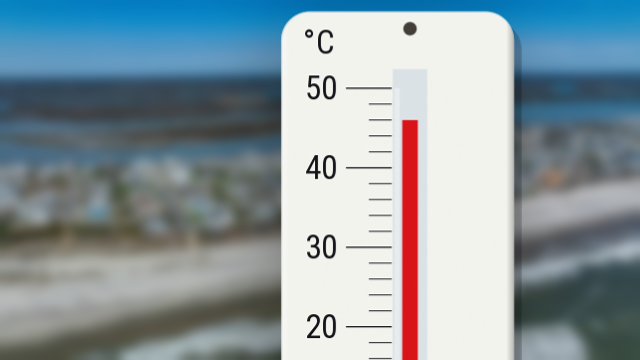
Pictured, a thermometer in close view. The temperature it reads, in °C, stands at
46 °C
